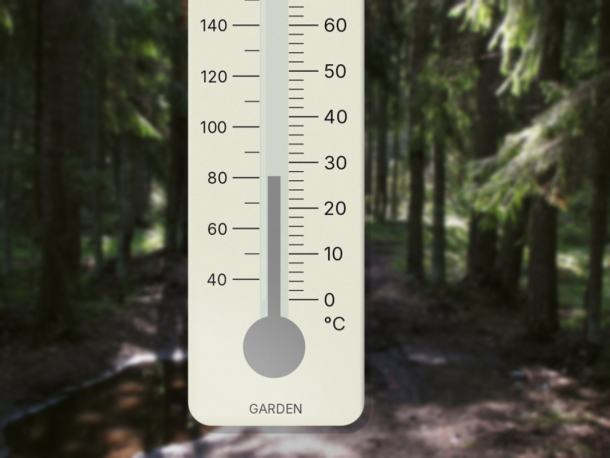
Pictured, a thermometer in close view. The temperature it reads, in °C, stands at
27 °C
